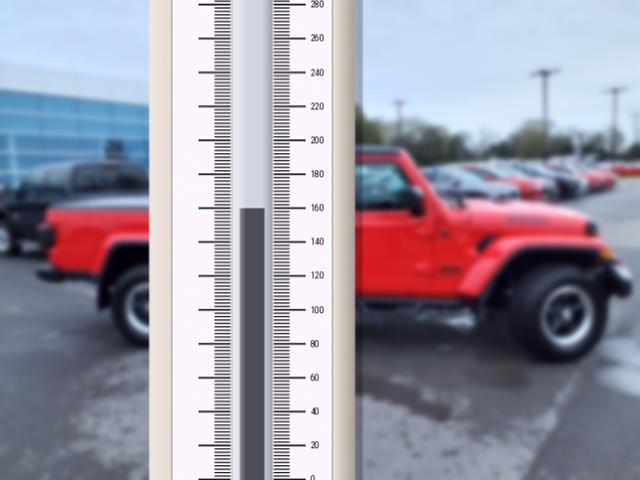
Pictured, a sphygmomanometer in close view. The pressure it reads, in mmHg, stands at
160 mmHg
